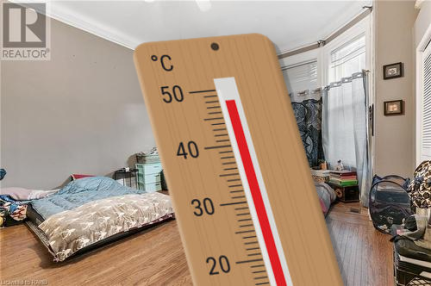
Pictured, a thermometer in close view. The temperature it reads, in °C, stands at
48 °C
